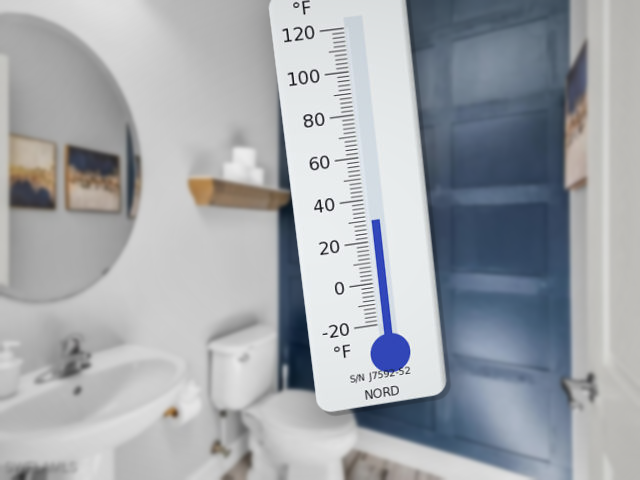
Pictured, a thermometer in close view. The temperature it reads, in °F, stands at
30 °F
